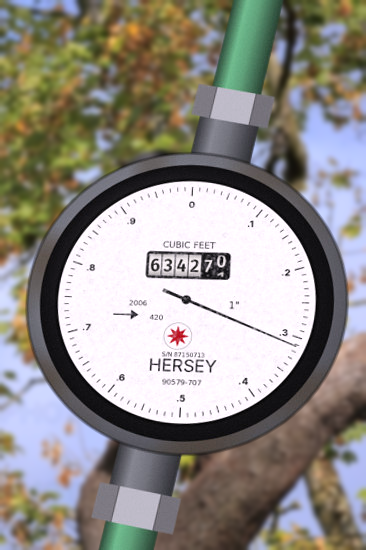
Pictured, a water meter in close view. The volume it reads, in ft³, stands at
634270.31 ft³
